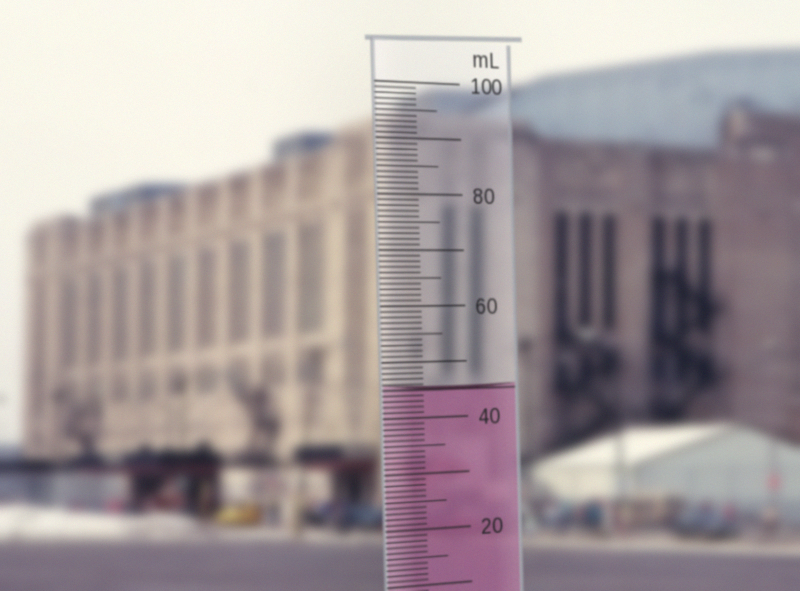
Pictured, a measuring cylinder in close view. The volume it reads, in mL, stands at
45 mL
